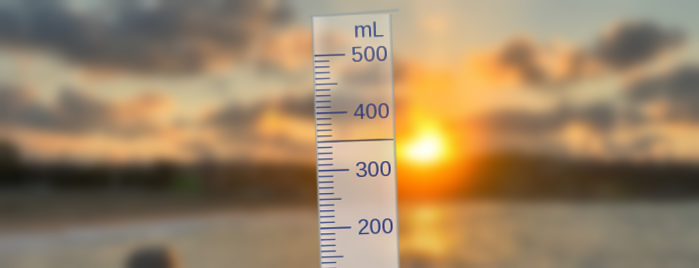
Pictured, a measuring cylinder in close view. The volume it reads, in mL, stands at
350 mL
